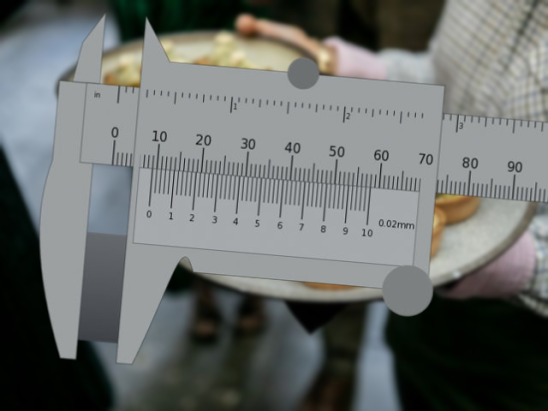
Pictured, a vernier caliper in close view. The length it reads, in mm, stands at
9.0 mm
